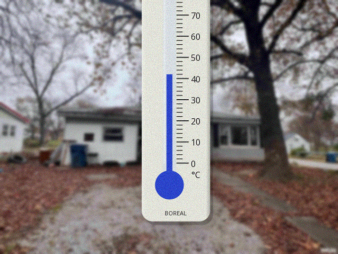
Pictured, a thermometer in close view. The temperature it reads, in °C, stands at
42 °C
